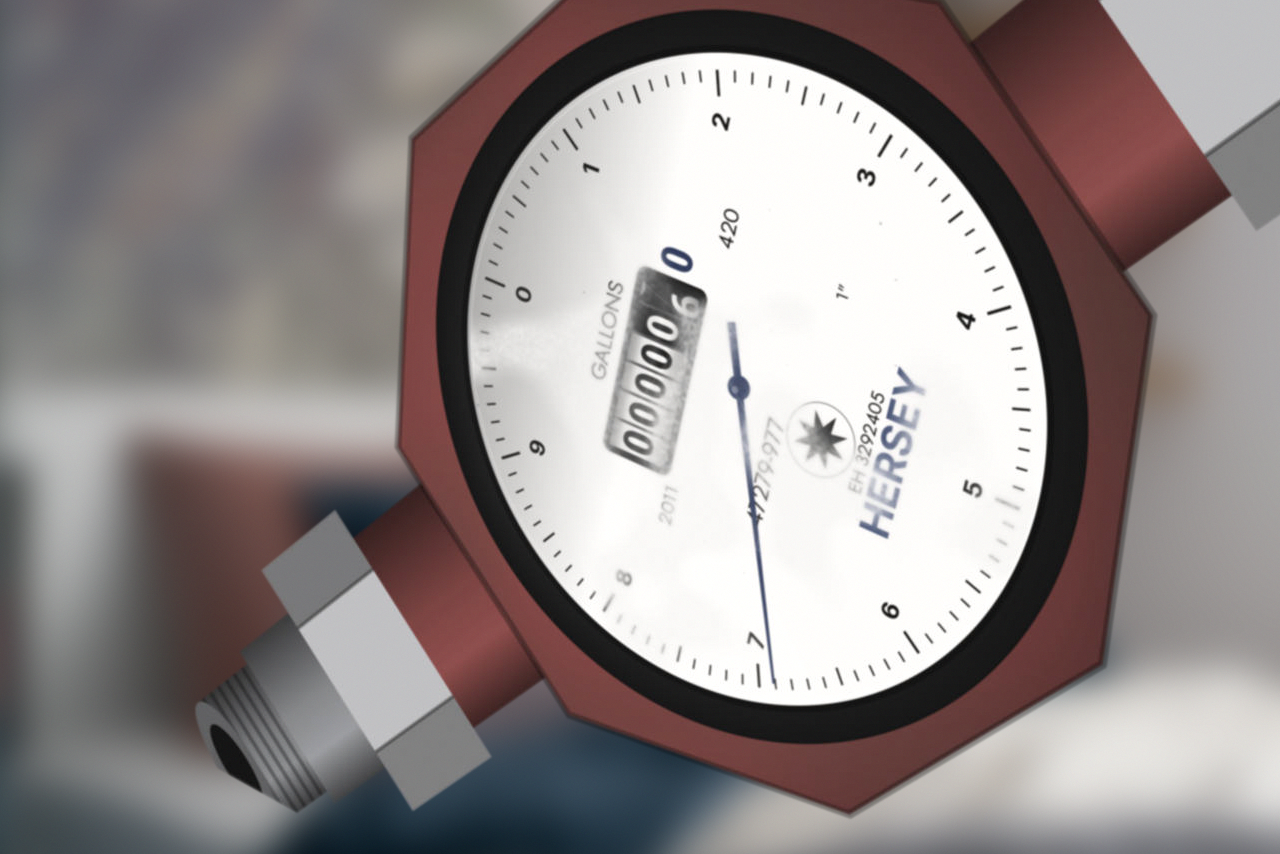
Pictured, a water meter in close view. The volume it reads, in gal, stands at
56.9 gal
